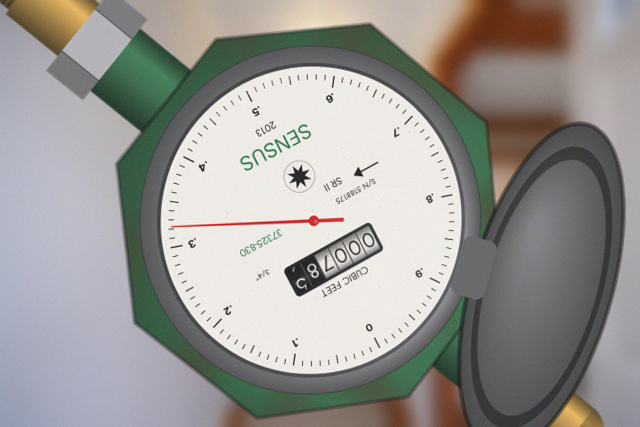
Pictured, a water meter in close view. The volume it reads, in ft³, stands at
785.32 ft³
